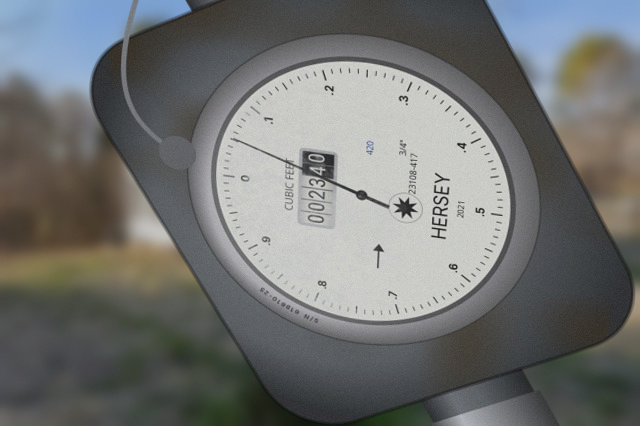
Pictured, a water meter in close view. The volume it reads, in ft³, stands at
2340.05 ft³
